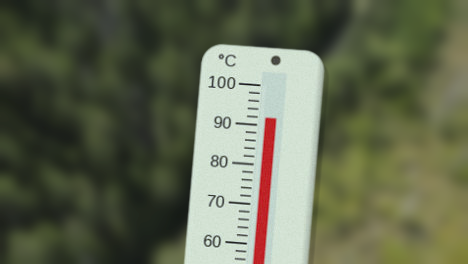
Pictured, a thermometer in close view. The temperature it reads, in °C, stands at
92 °C
